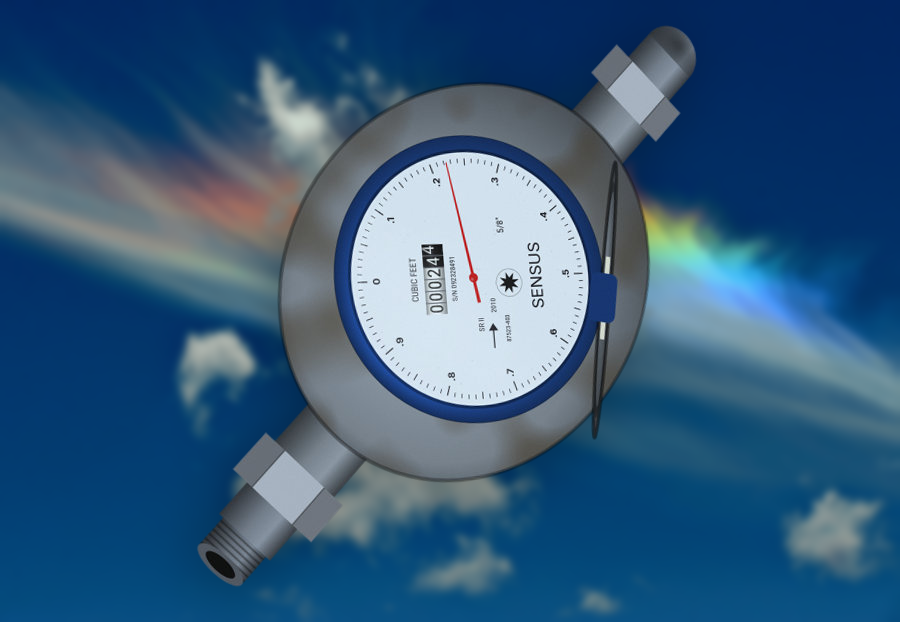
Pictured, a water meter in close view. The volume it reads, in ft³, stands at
244.22 ft³
